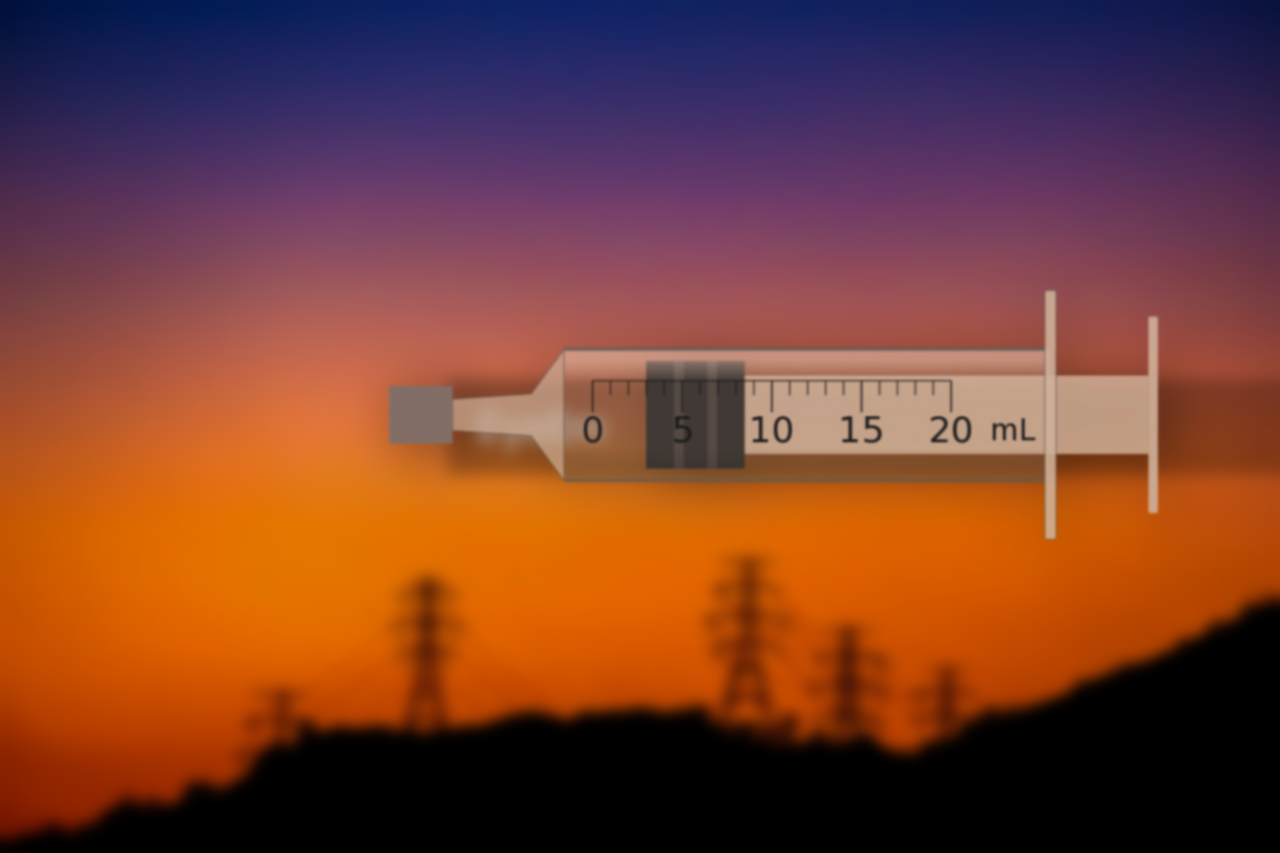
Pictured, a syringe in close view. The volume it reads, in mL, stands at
3 mL
